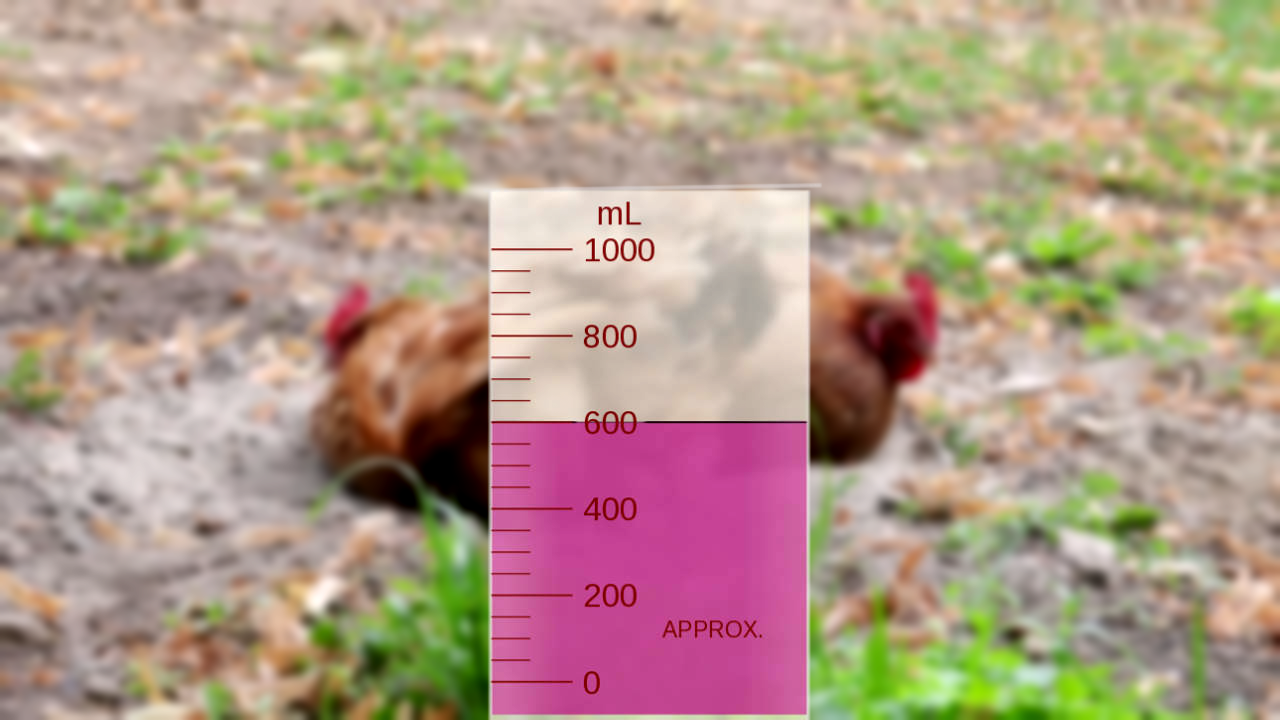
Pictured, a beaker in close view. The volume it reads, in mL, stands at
600 mL
